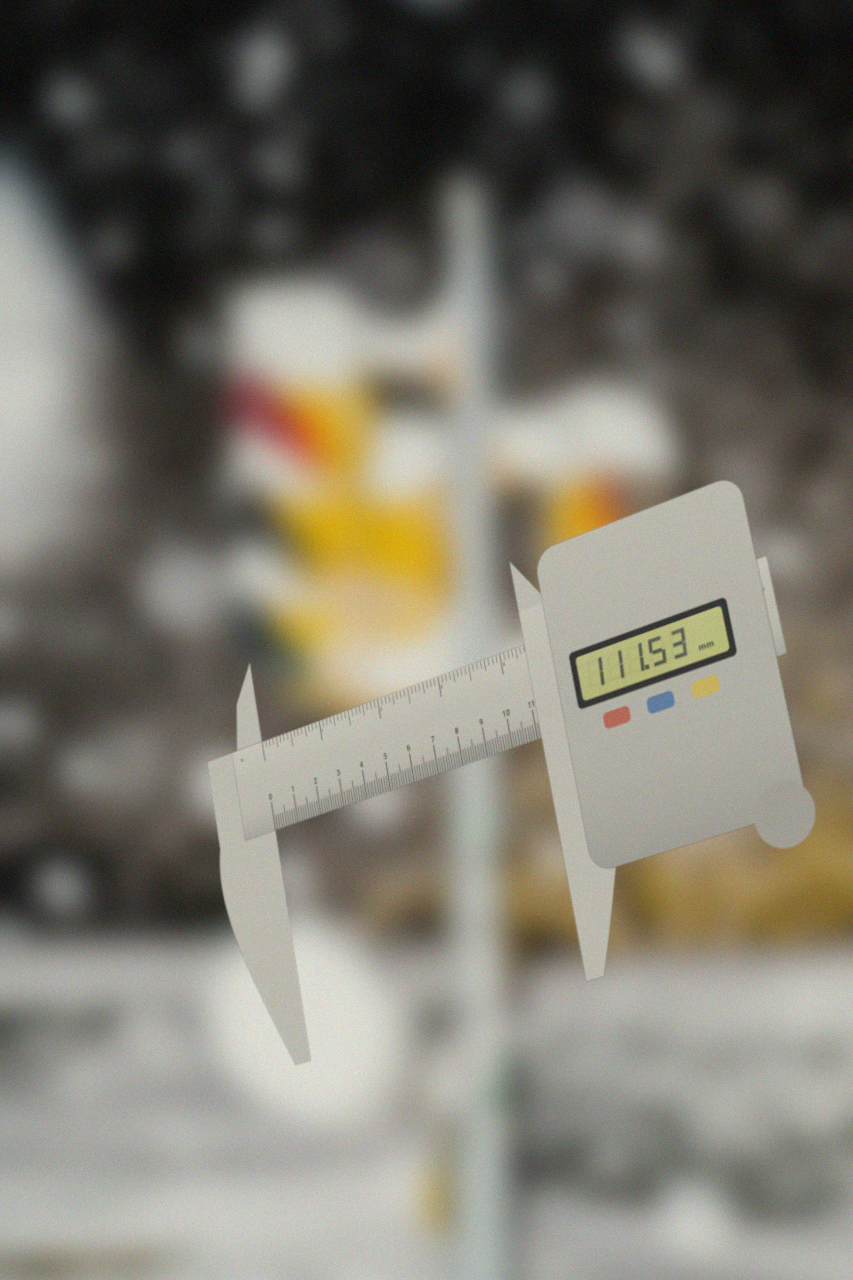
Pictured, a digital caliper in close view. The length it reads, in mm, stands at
111.53 mm
